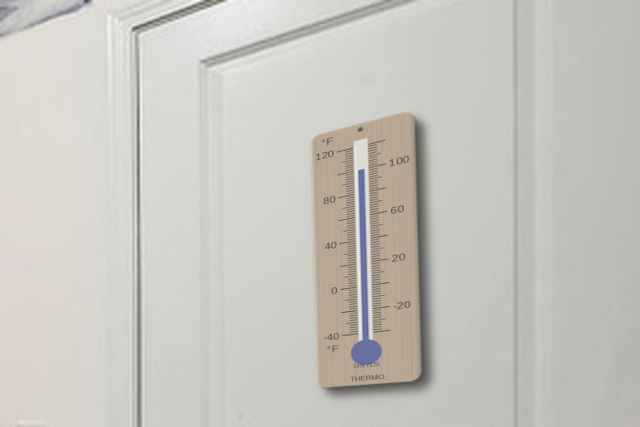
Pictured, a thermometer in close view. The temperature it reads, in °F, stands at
100 °F
